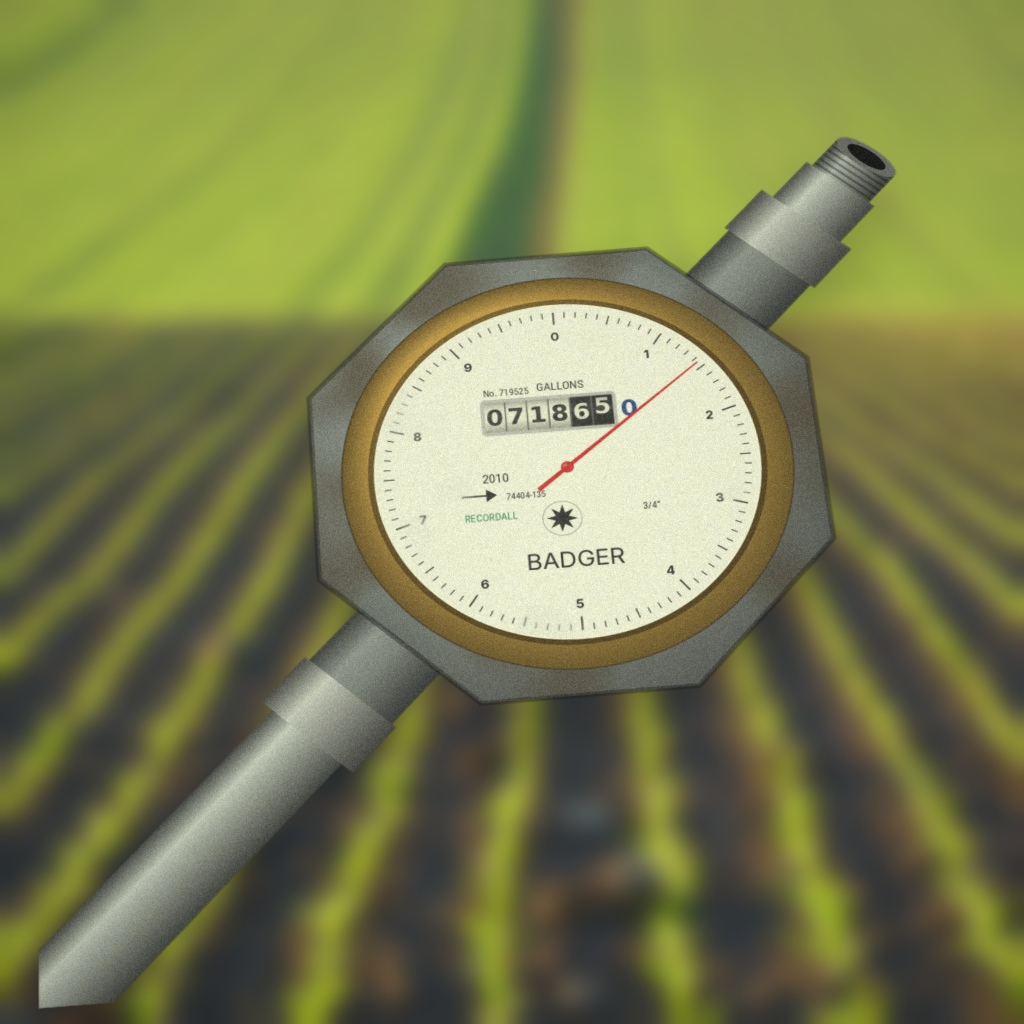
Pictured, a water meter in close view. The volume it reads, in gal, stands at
718651.4 gal
